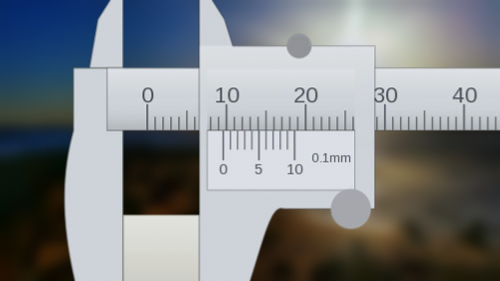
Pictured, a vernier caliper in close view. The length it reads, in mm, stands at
9.6 mm
